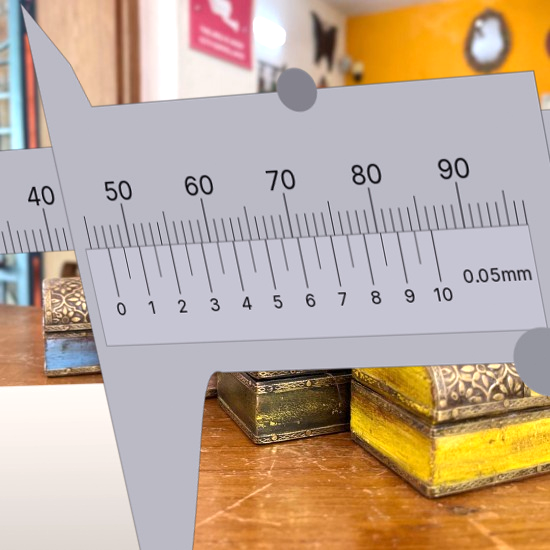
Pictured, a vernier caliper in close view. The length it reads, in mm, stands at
47.2 mm
